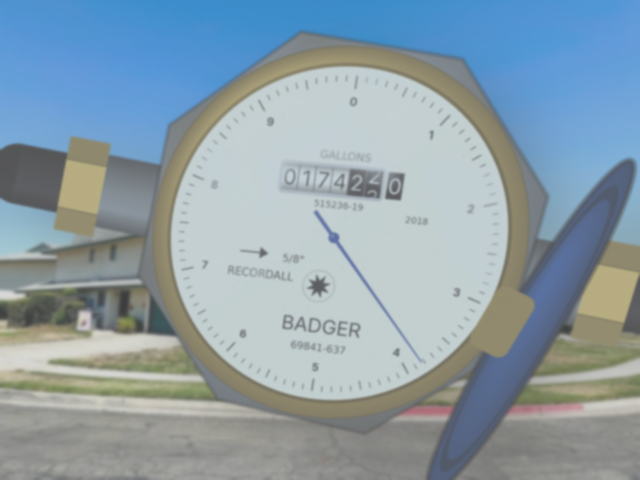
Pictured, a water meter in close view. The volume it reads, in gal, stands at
174223.8 gal
